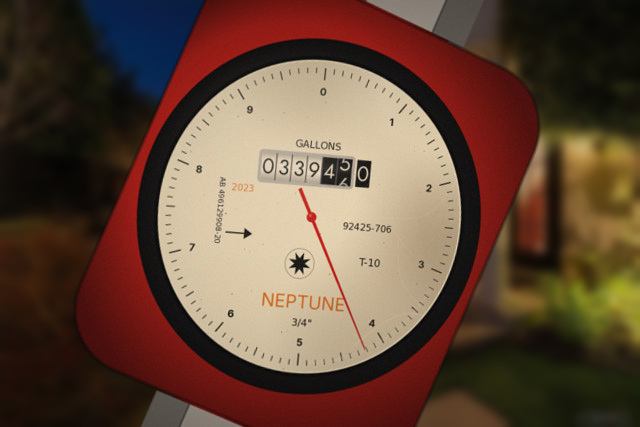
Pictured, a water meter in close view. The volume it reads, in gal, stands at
339454.2 gal
